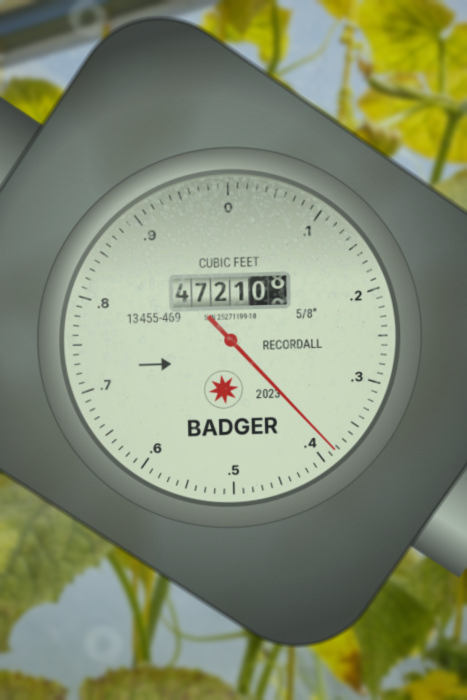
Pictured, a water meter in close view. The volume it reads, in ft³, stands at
472108.38 ft³
